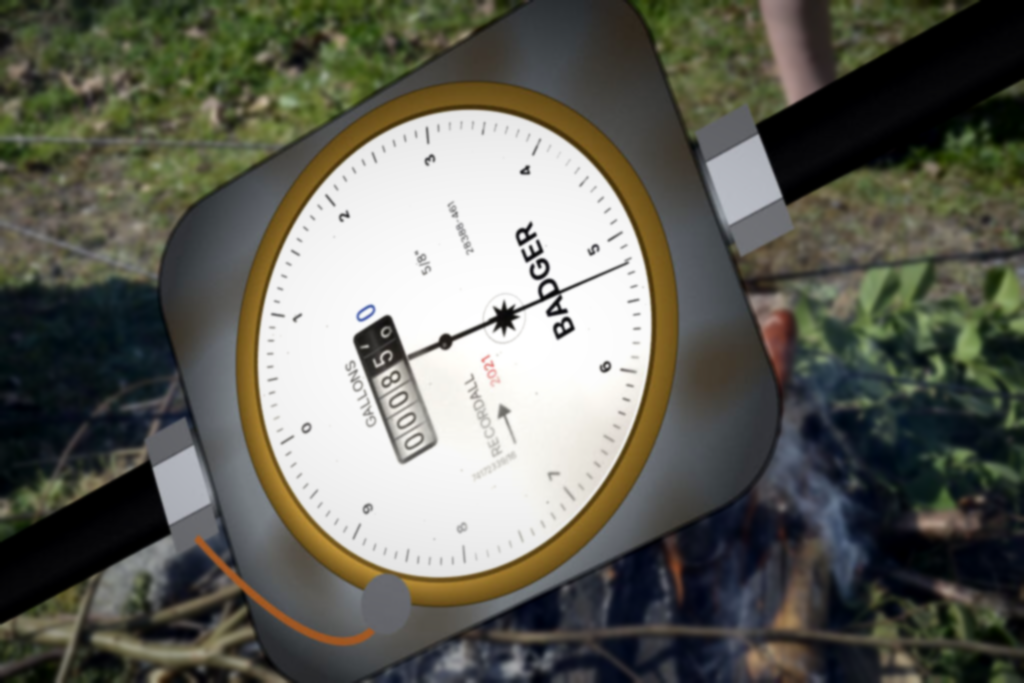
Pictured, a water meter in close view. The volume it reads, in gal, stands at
8575.2 gal
